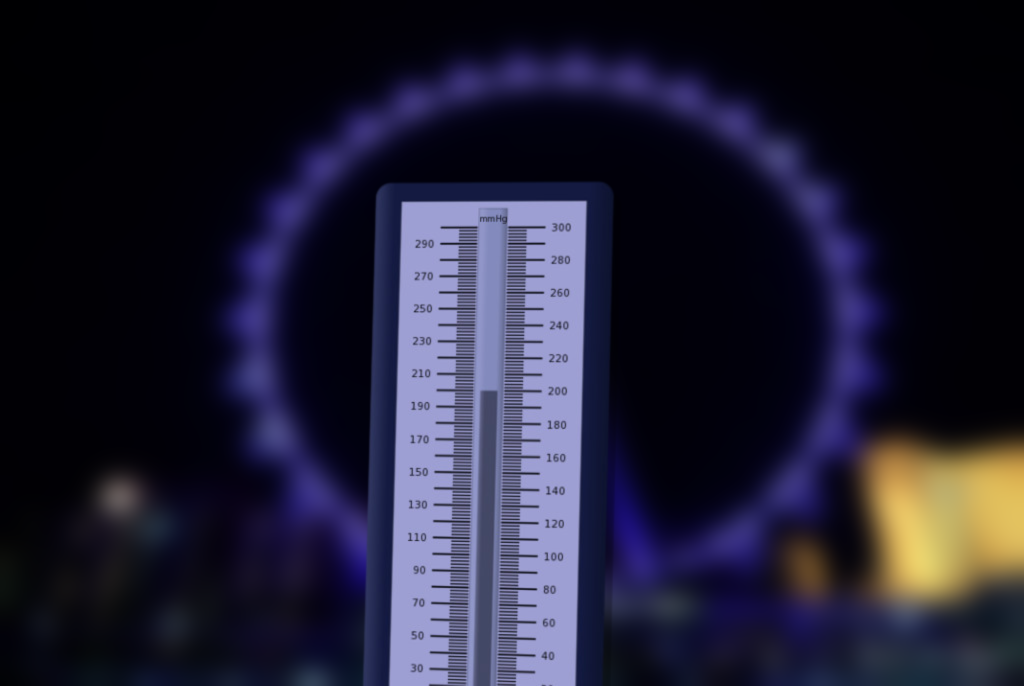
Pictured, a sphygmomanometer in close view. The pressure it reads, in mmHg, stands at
200 mmHg
